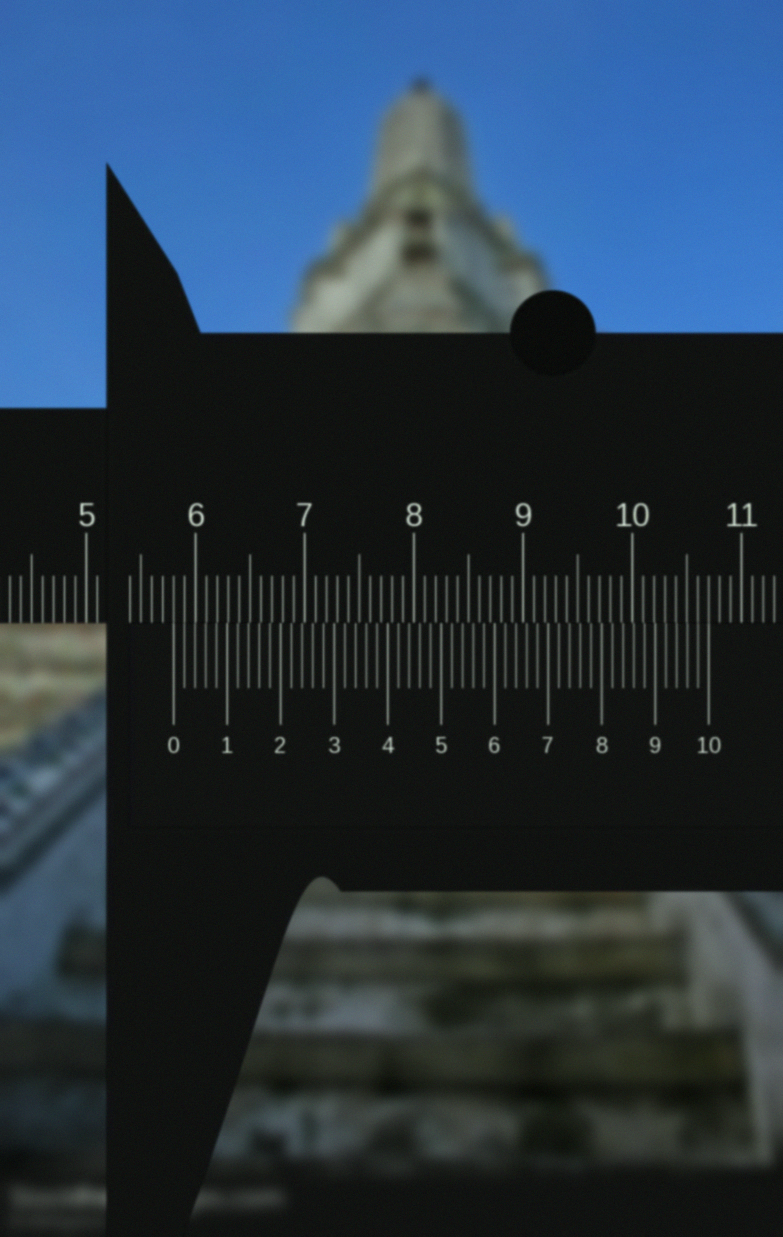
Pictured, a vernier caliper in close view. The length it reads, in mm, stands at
58.0 mm
